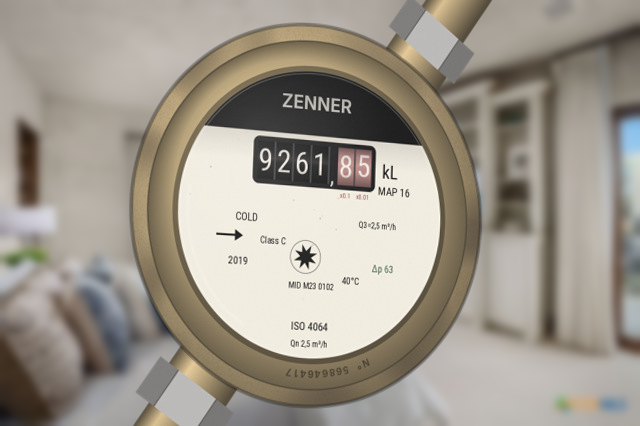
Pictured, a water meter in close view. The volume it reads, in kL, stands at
9261.85 kL
